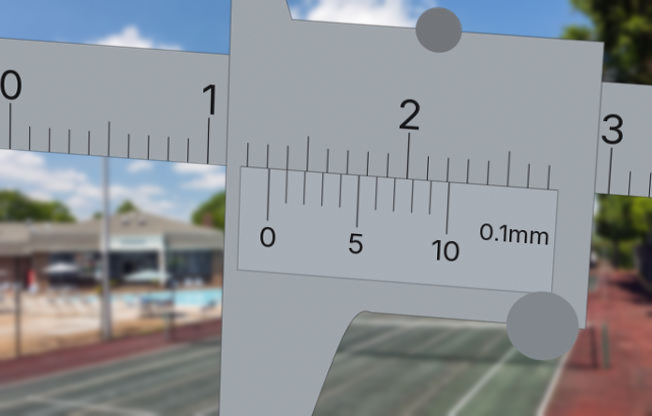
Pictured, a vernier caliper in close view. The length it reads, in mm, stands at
13.1 mm
